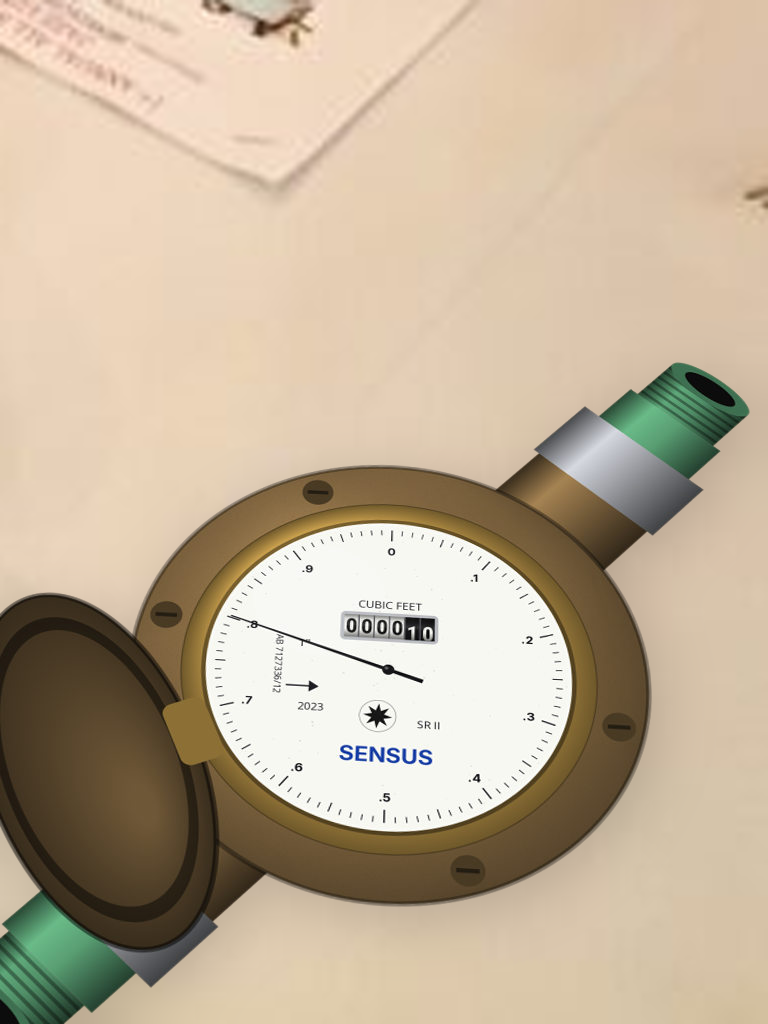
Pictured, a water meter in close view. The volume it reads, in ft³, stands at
9.80 ft³
